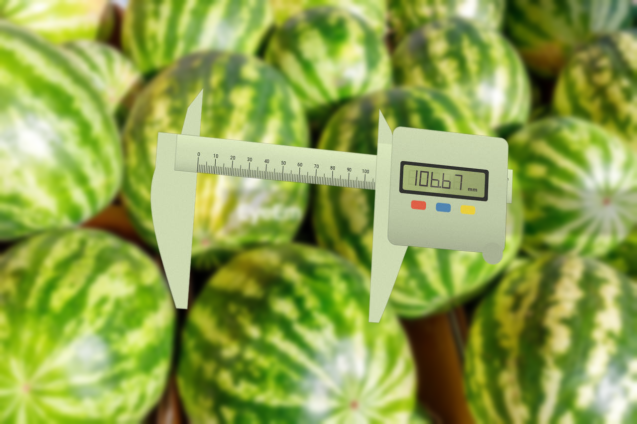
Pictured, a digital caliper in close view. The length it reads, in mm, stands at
106.67 mm
